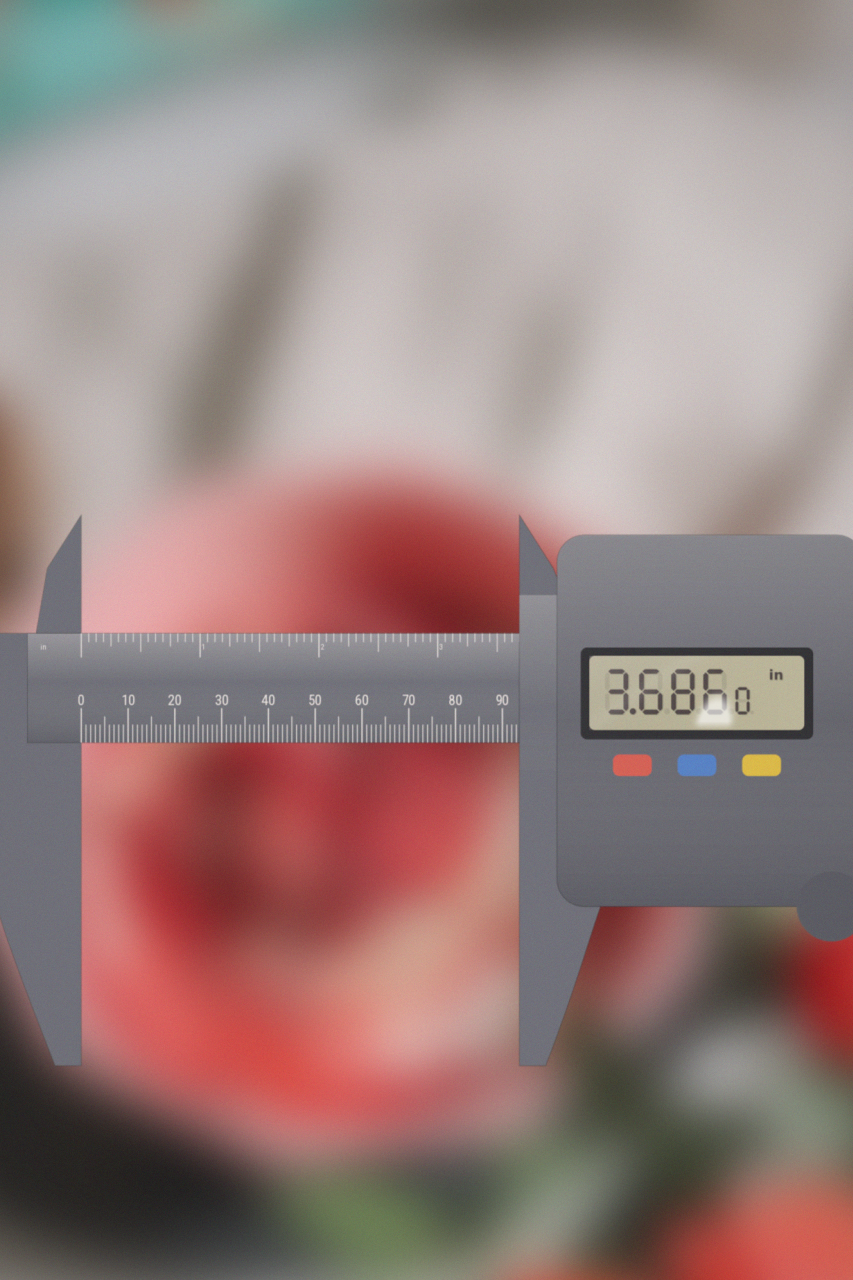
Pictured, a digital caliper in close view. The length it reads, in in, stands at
3.6860 in
